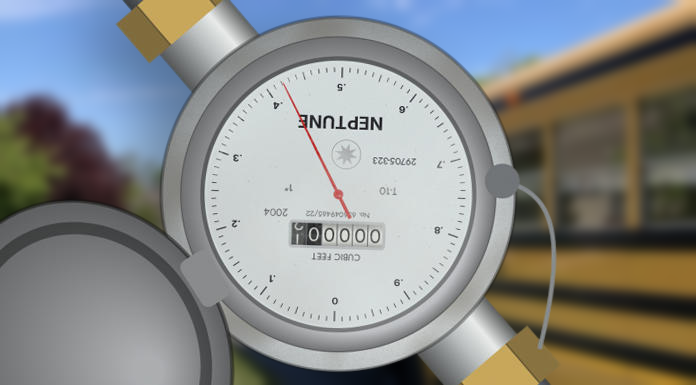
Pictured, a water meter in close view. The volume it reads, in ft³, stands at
1.42 ft³
